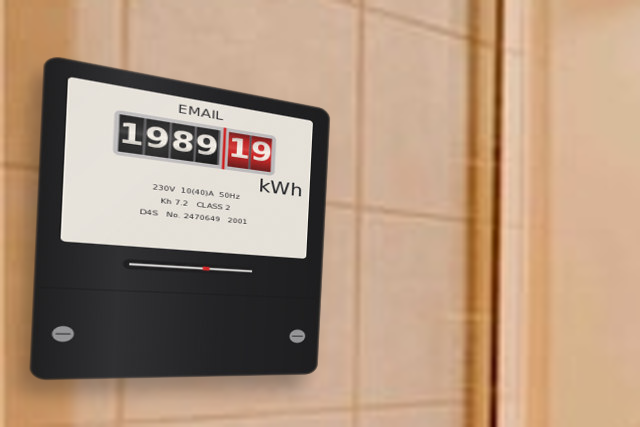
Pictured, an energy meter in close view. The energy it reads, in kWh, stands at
1989.19 kWh
